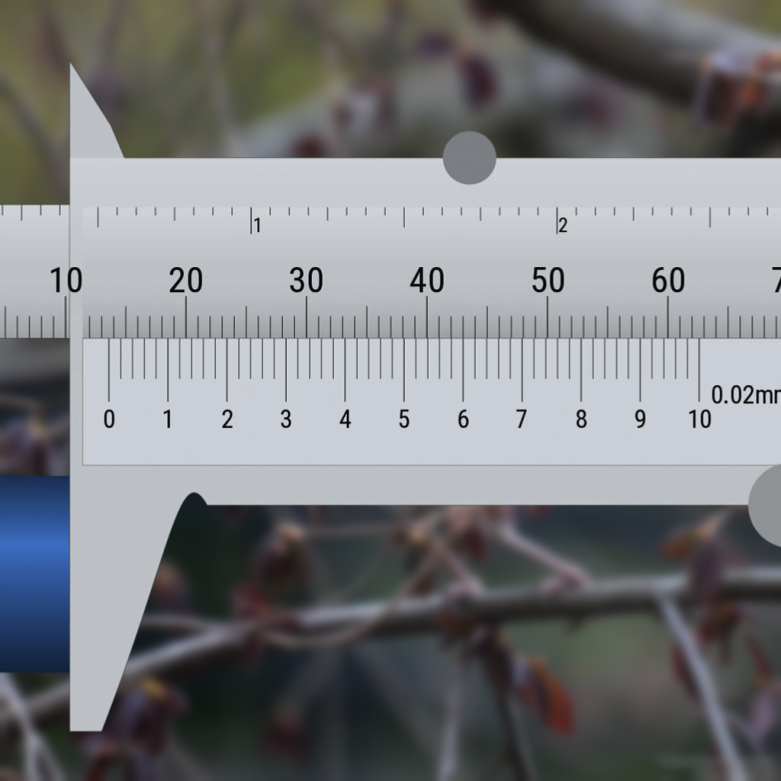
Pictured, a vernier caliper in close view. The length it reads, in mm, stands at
13.6 mm
